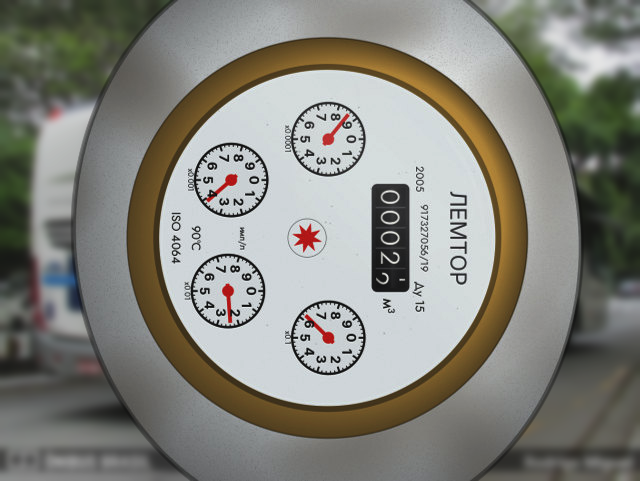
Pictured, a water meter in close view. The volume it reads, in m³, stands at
21.6238 m³
